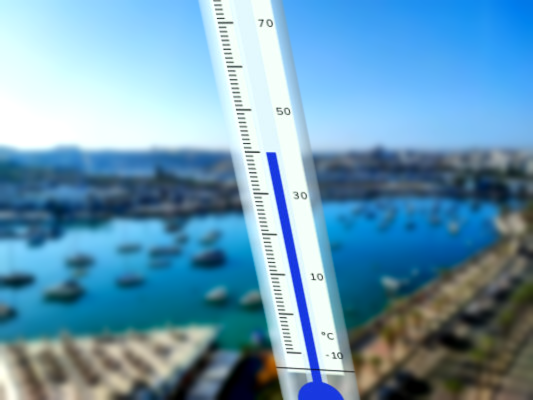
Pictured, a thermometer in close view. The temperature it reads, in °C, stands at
40 °C
